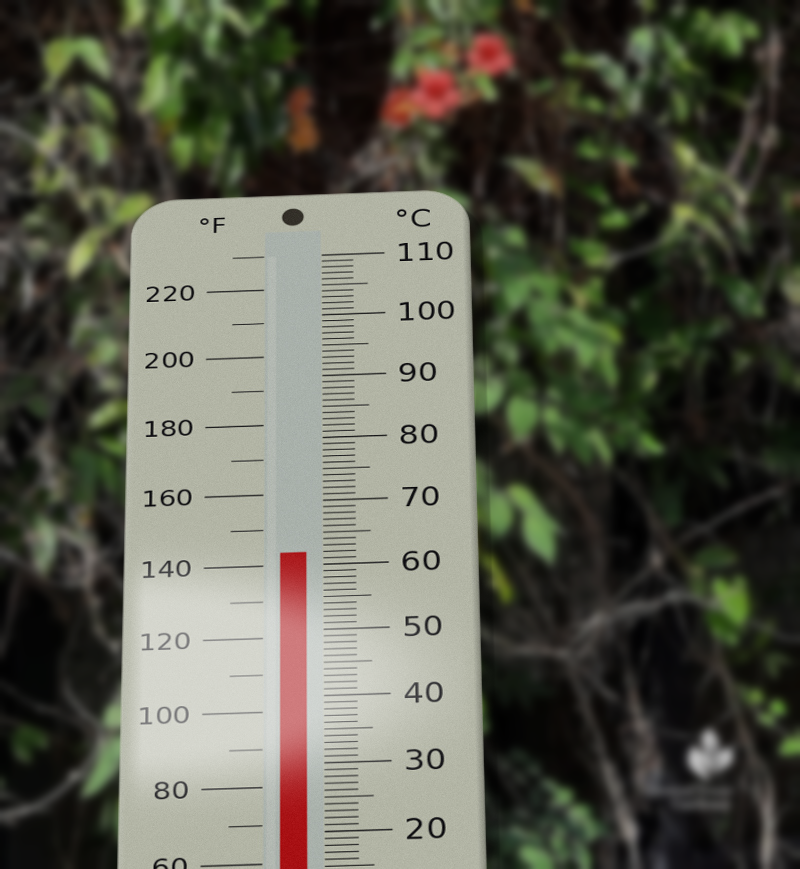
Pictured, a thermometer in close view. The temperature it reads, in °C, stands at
62 °C
